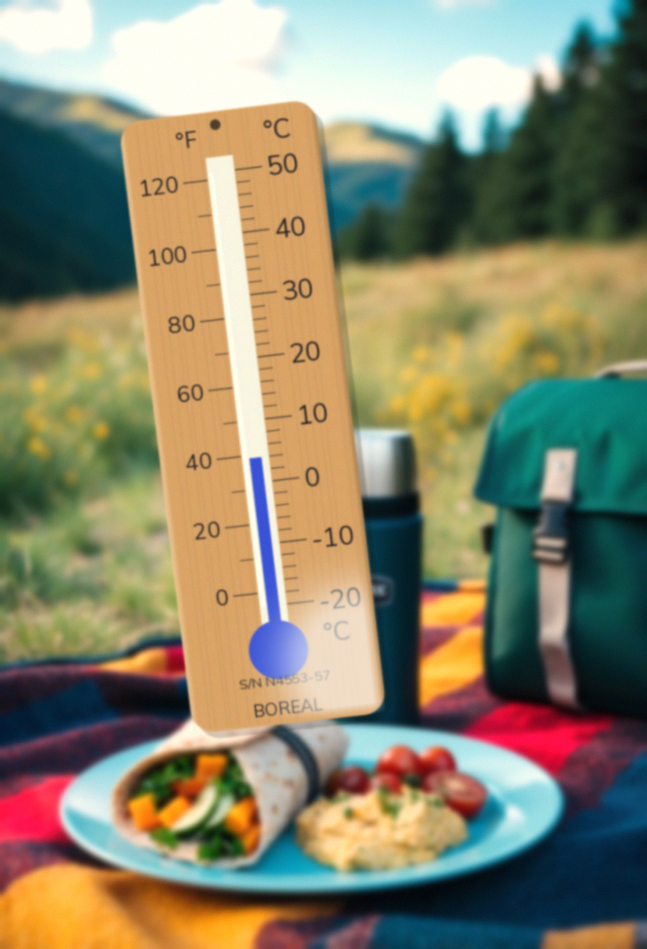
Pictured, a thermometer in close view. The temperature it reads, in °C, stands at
4 °C
